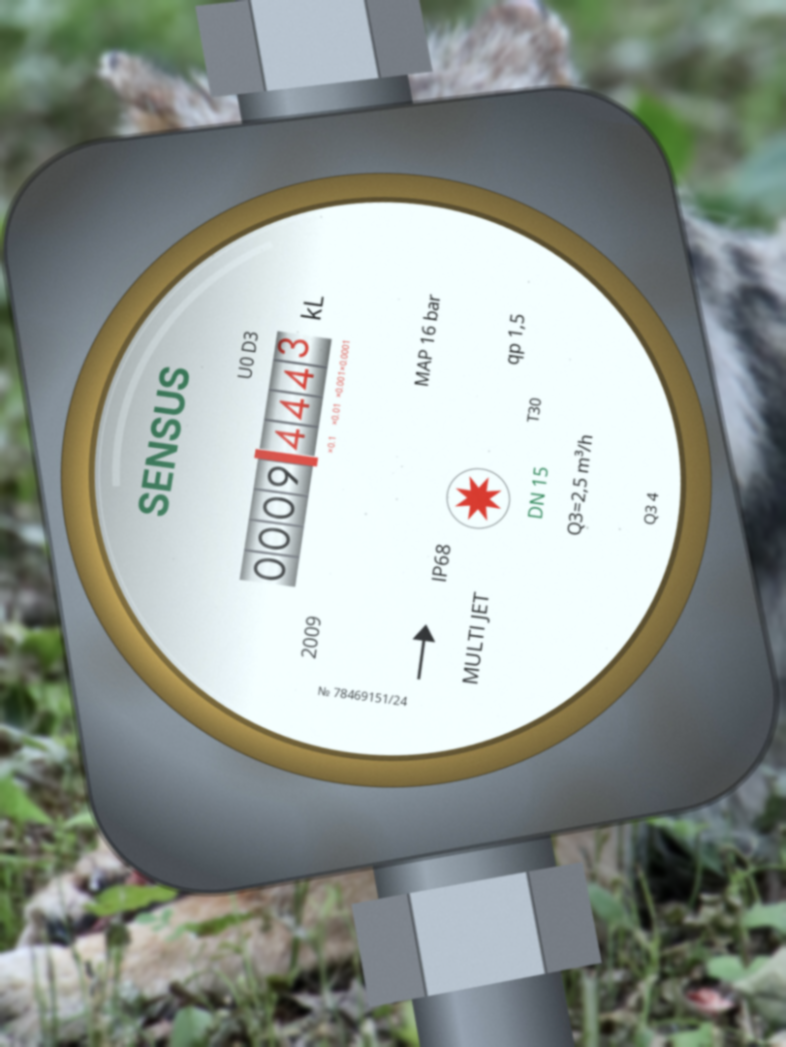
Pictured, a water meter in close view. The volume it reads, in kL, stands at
9.4443 kL
